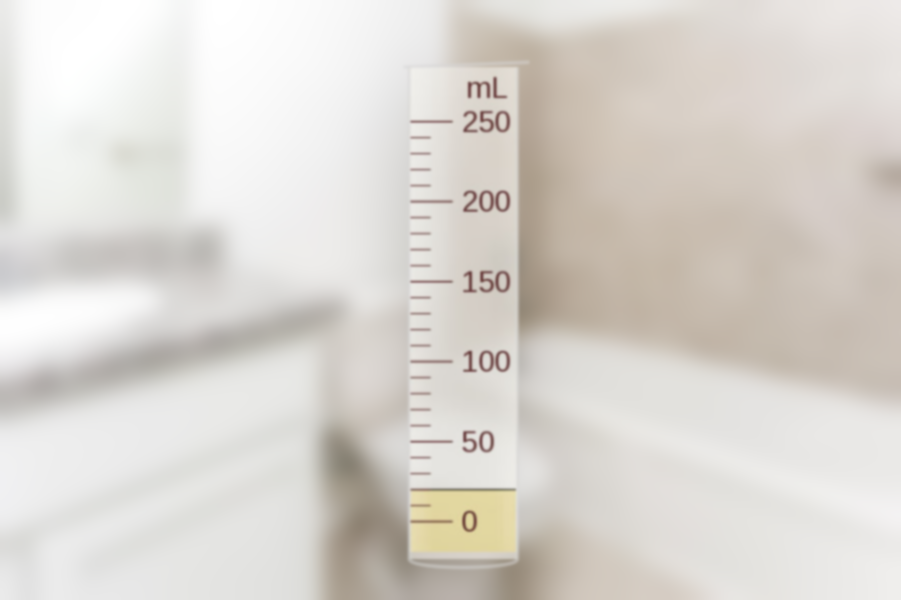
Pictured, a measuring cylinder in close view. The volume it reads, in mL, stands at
20 mL
